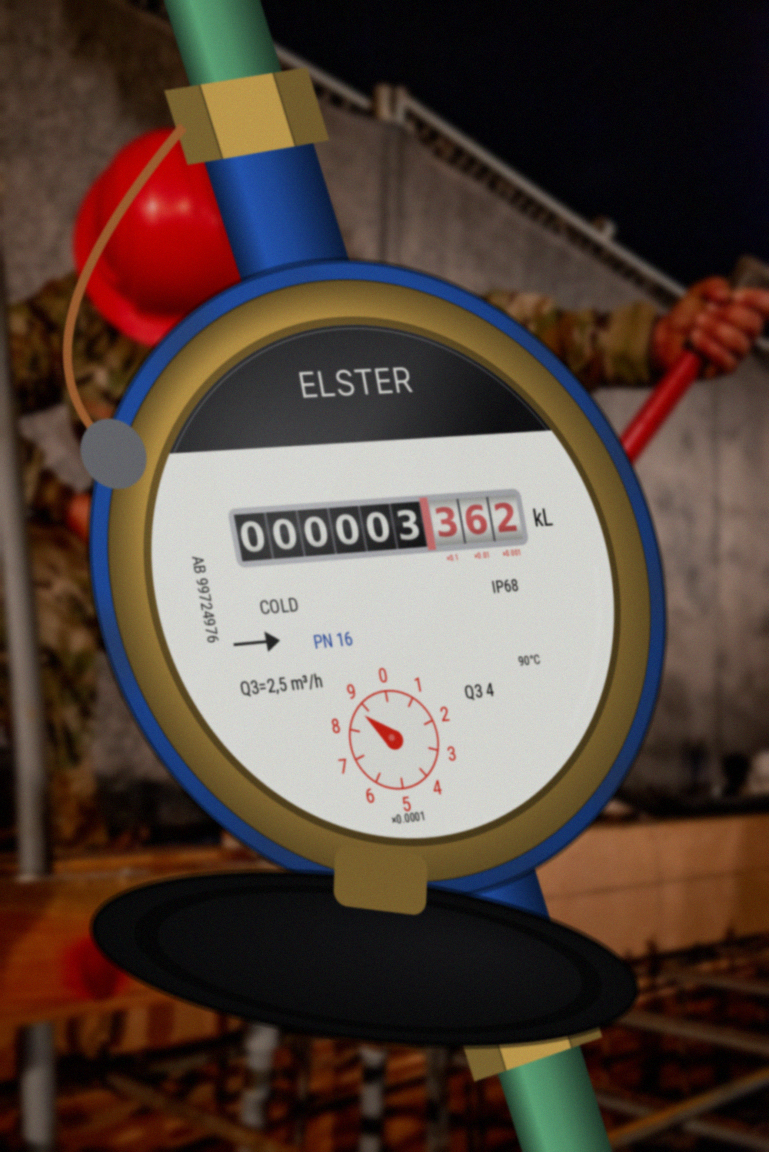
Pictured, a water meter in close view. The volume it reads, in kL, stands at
3.3628 kL
